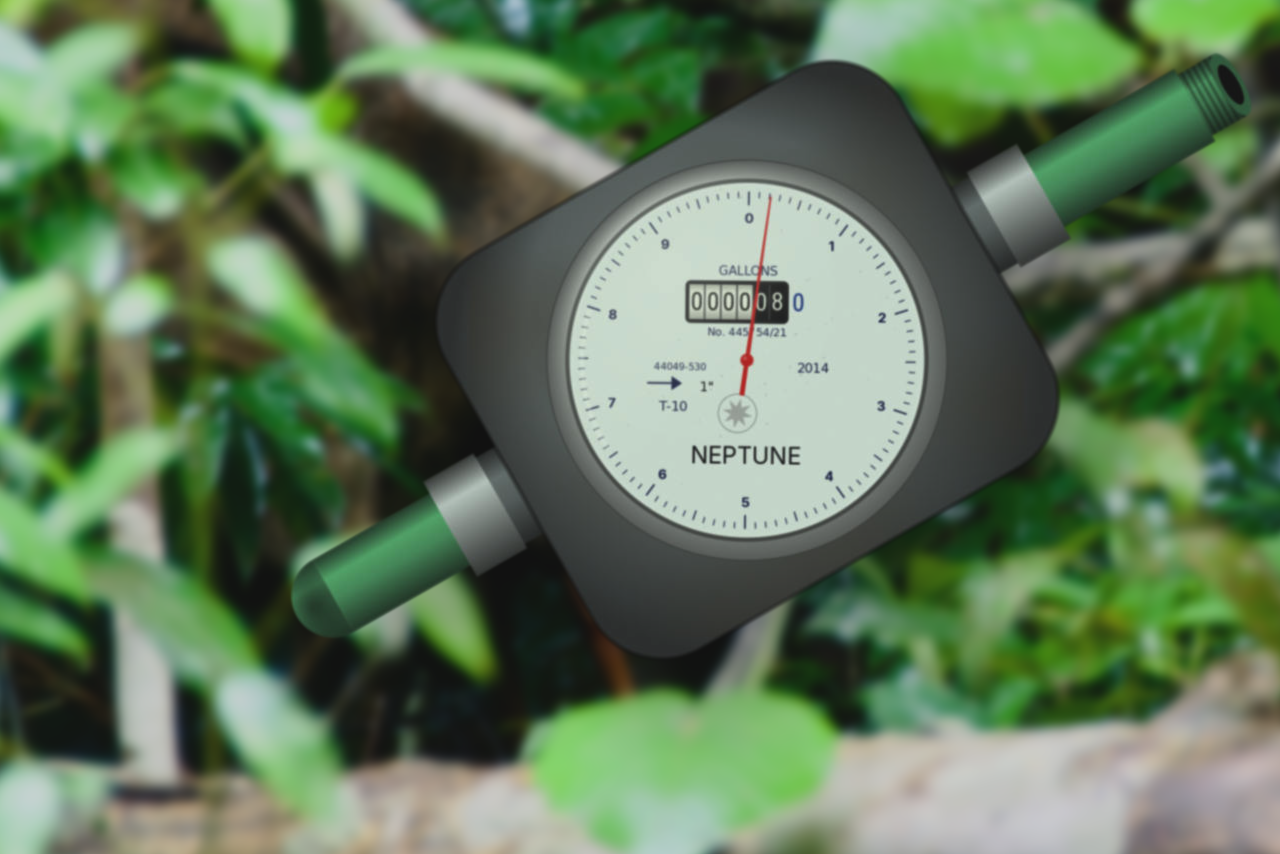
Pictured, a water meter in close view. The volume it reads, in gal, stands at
80.2 gal
